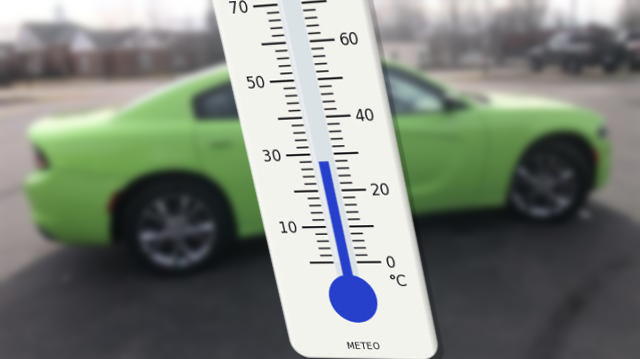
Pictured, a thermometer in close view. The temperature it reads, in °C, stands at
28 °C
